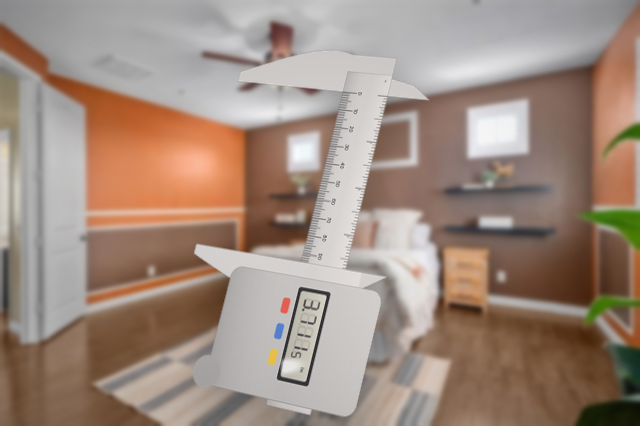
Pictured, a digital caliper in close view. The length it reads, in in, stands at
3.7115 in
